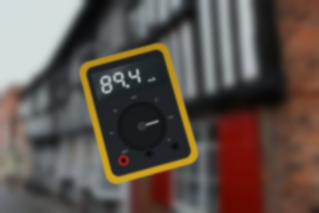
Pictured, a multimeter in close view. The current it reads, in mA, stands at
89.4 mA
